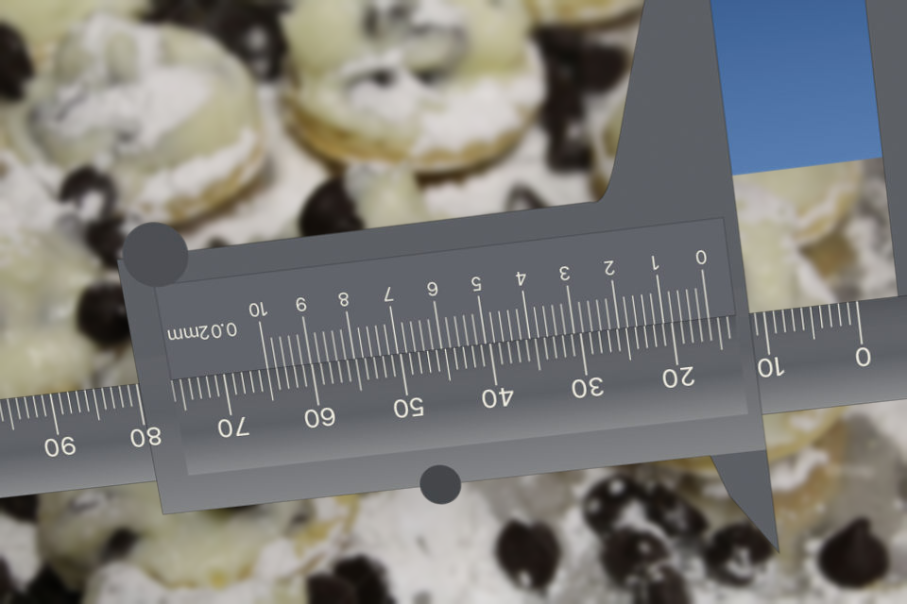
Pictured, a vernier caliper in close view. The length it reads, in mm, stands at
16.0 mm
